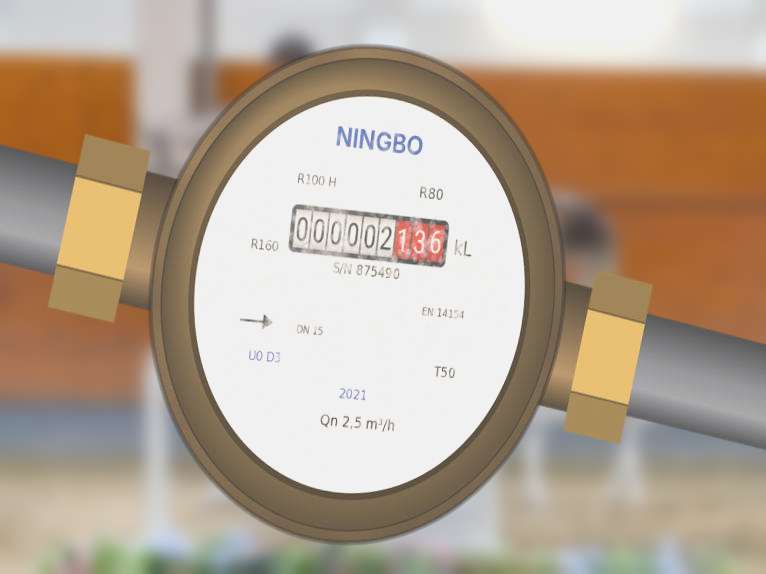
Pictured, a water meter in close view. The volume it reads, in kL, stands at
2.136 kL
